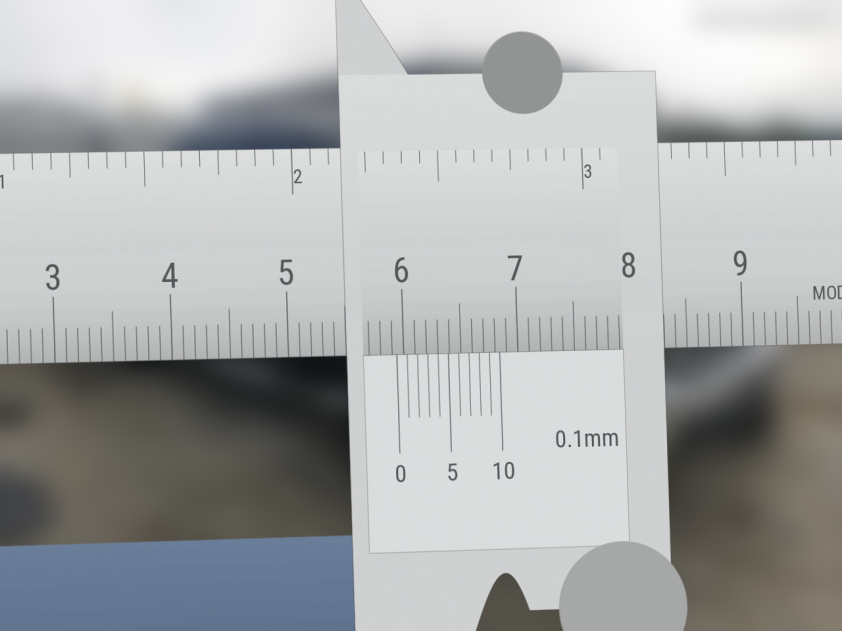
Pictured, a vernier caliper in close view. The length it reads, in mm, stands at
59.4 mm
